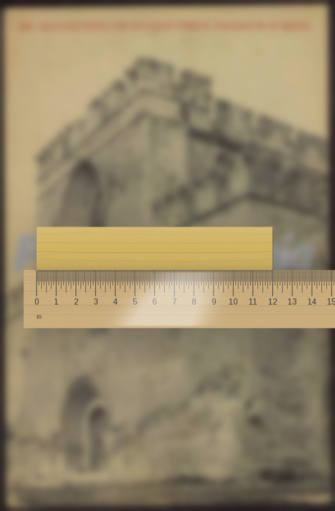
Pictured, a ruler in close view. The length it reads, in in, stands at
12 in
